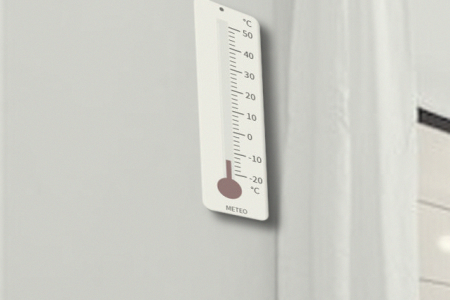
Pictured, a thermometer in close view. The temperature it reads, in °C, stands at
-14 °C
